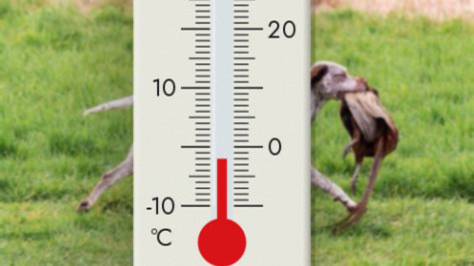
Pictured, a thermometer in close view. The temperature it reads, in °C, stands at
-2 °C
